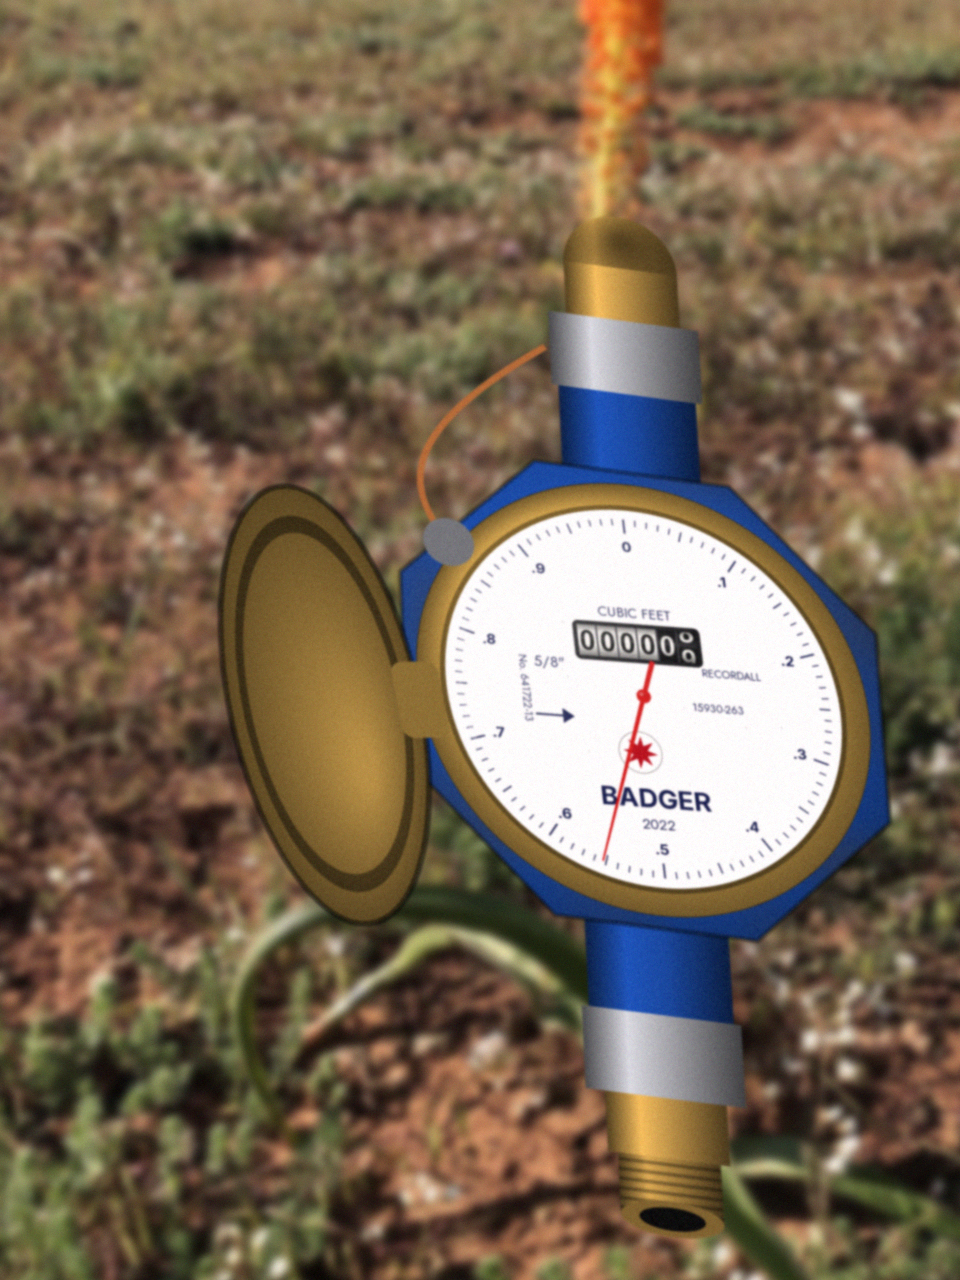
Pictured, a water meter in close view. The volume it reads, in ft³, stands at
8.55 ft³
